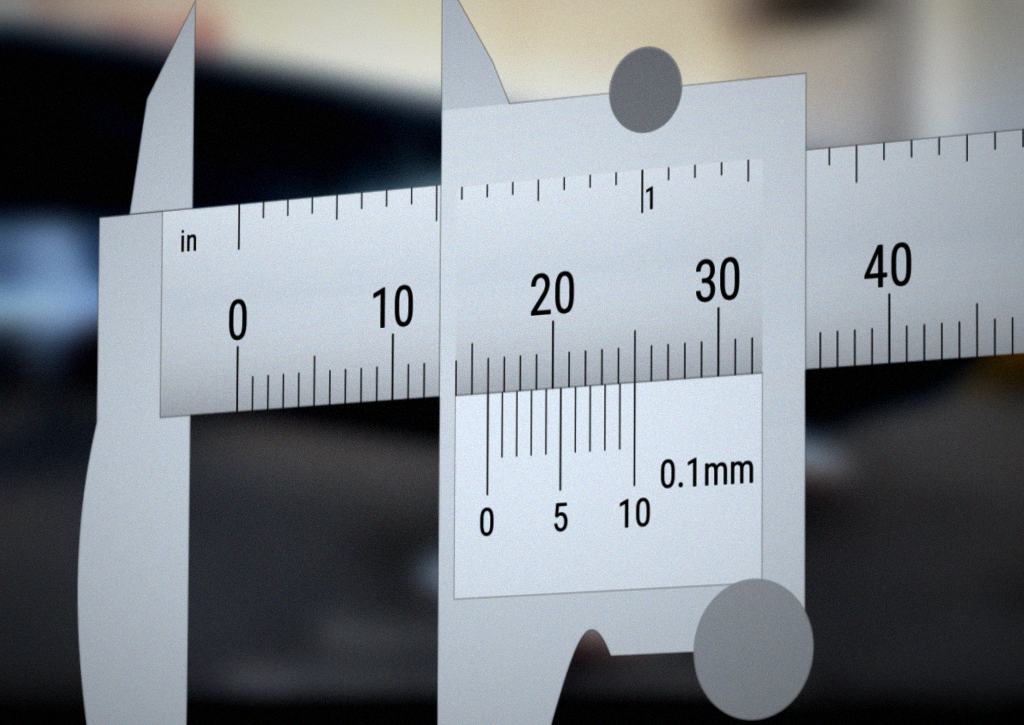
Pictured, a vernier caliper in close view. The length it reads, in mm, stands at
16.0 mm
